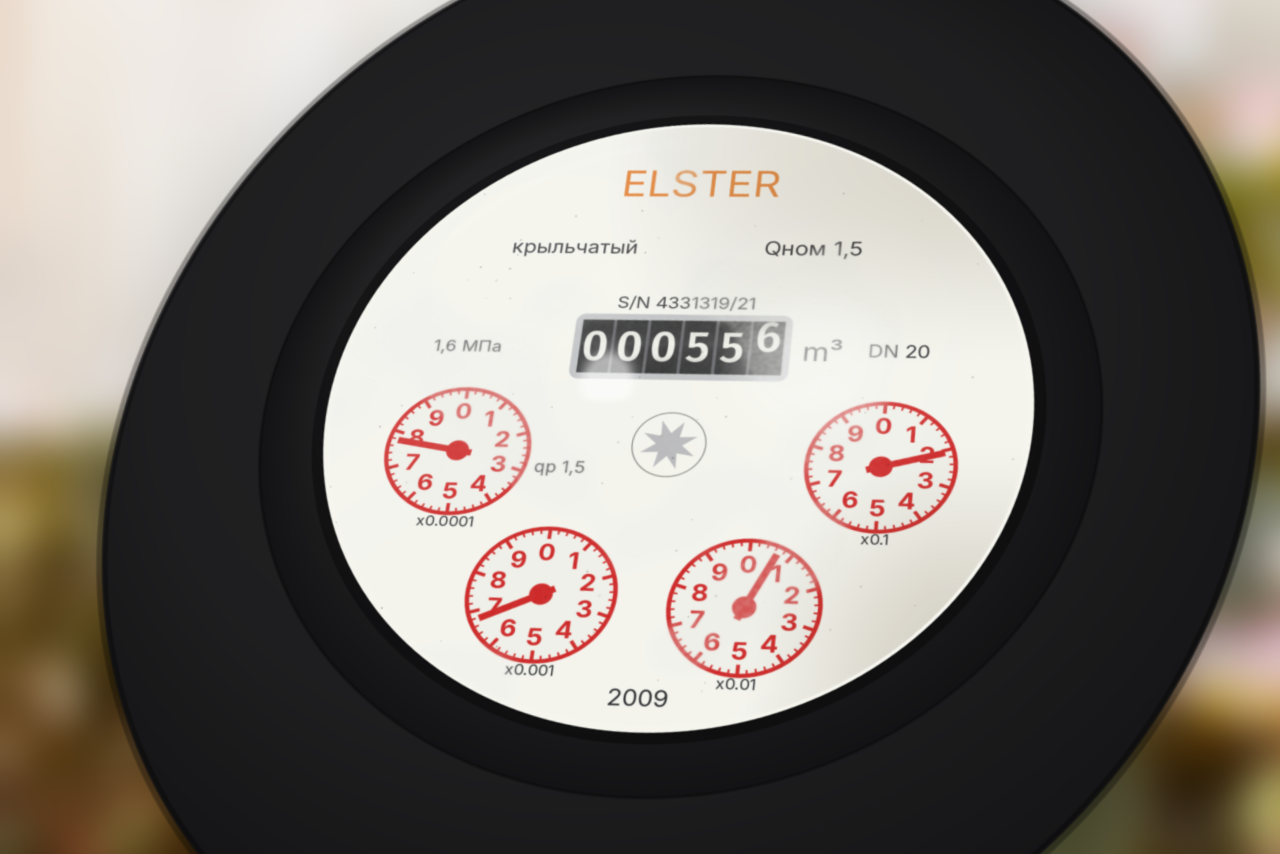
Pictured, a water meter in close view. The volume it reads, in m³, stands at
556.2067 m³
